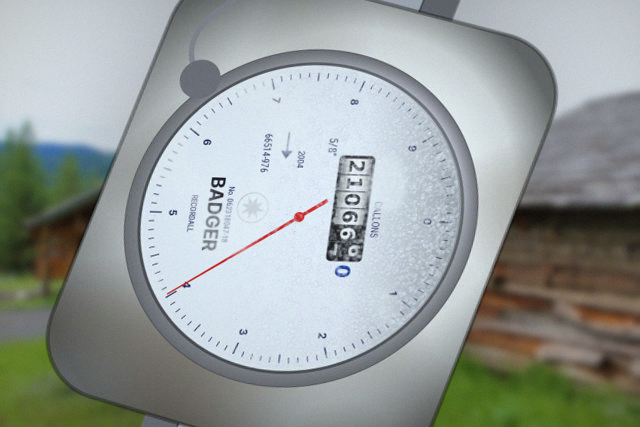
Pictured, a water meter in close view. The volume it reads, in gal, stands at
2106664.0 gal
